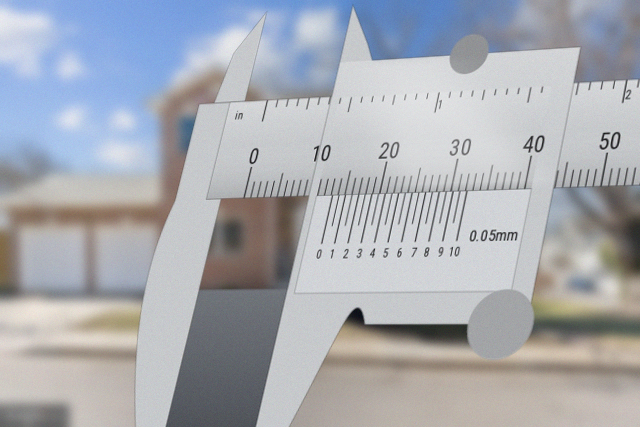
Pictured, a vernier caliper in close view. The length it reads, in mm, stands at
13.2 mm
